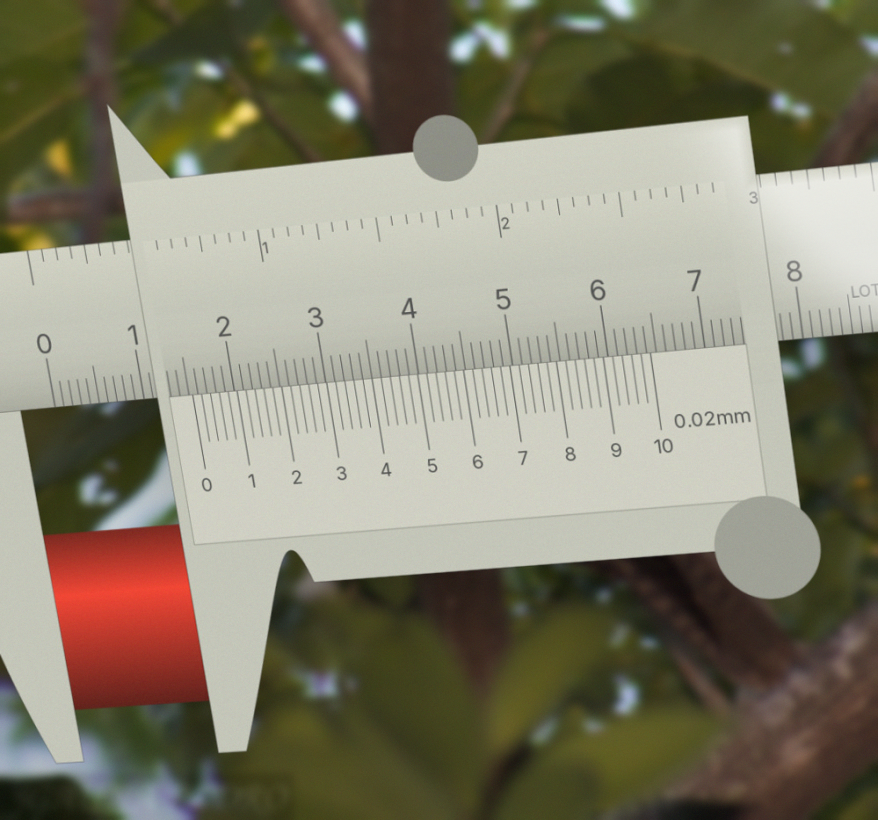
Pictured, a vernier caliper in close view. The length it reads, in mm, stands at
15.4 mm
